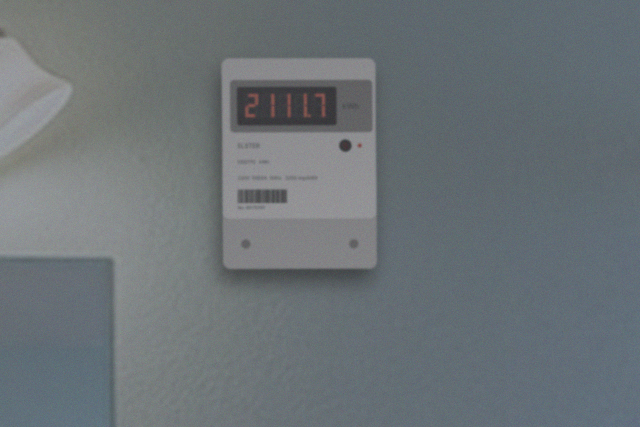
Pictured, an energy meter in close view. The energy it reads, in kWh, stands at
2111.7 kWh
